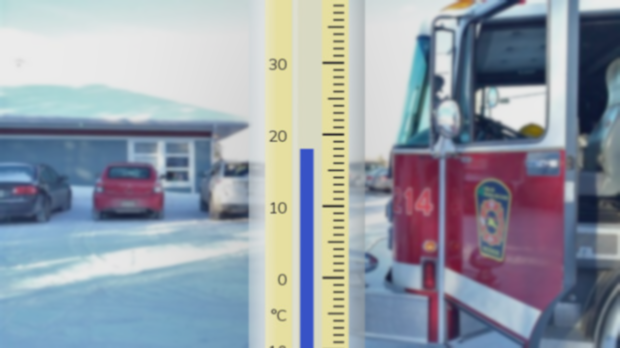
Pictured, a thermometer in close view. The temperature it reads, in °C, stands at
18 °C
